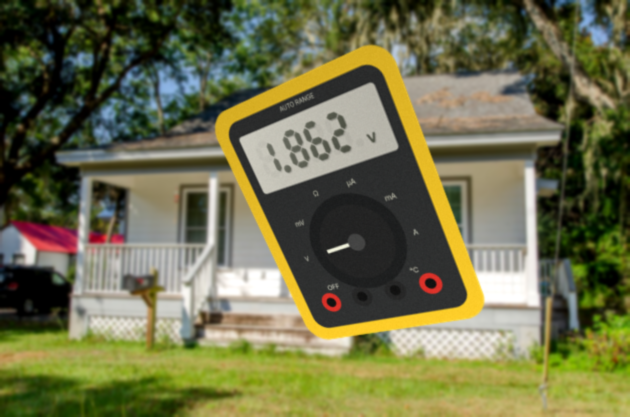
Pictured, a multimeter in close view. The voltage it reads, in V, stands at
1.862 V
